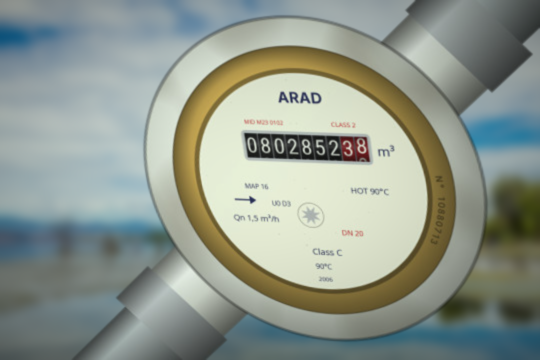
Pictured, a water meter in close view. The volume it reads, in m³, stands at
802852.38 m³
